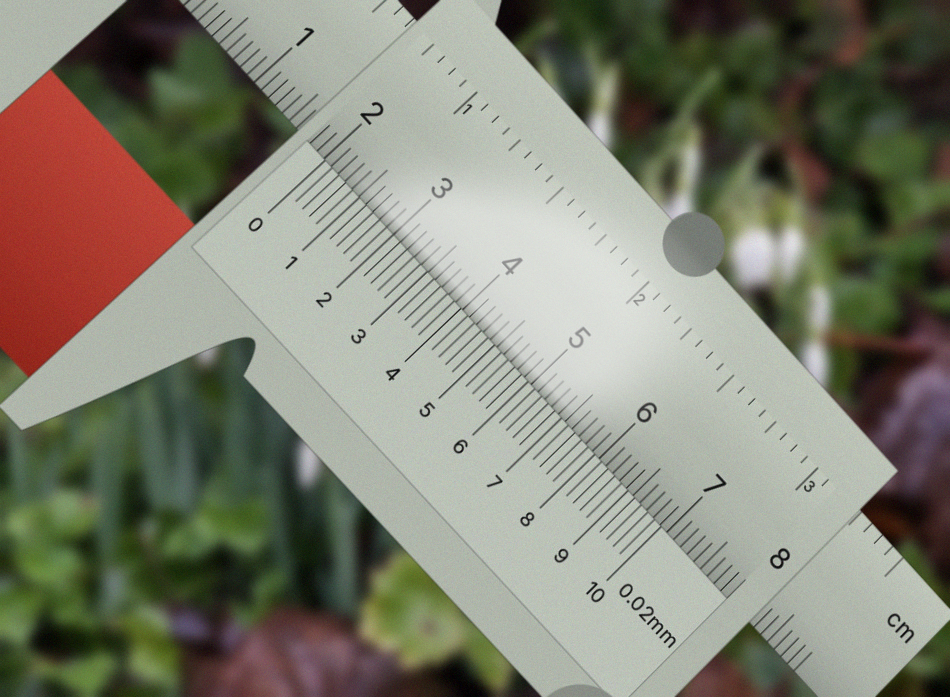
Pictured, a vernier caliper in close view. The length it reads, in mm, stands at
20.2 mm
